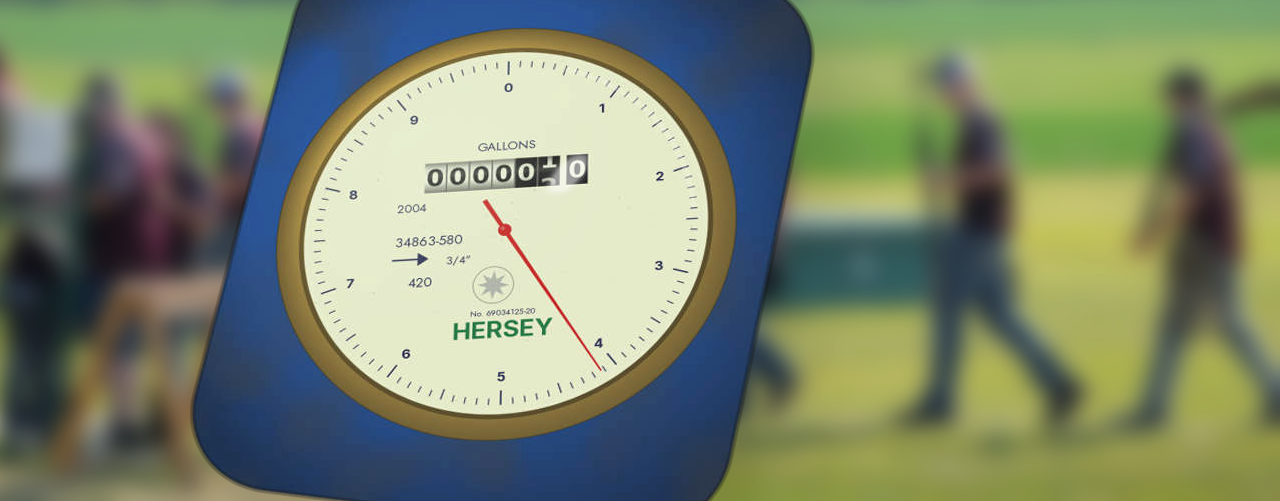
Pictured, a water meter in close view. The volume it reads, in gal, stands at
14.1 gal
